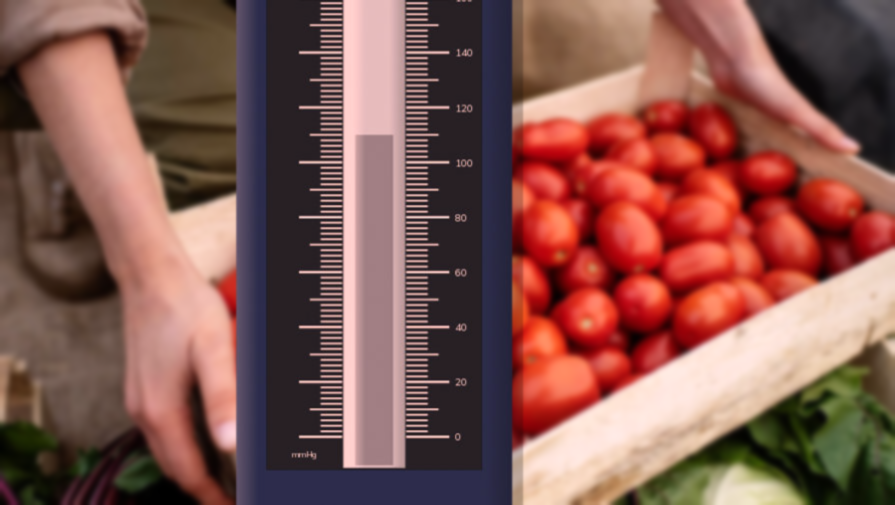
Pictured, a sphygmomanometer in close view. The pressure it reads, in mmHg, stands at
110 mmHg
